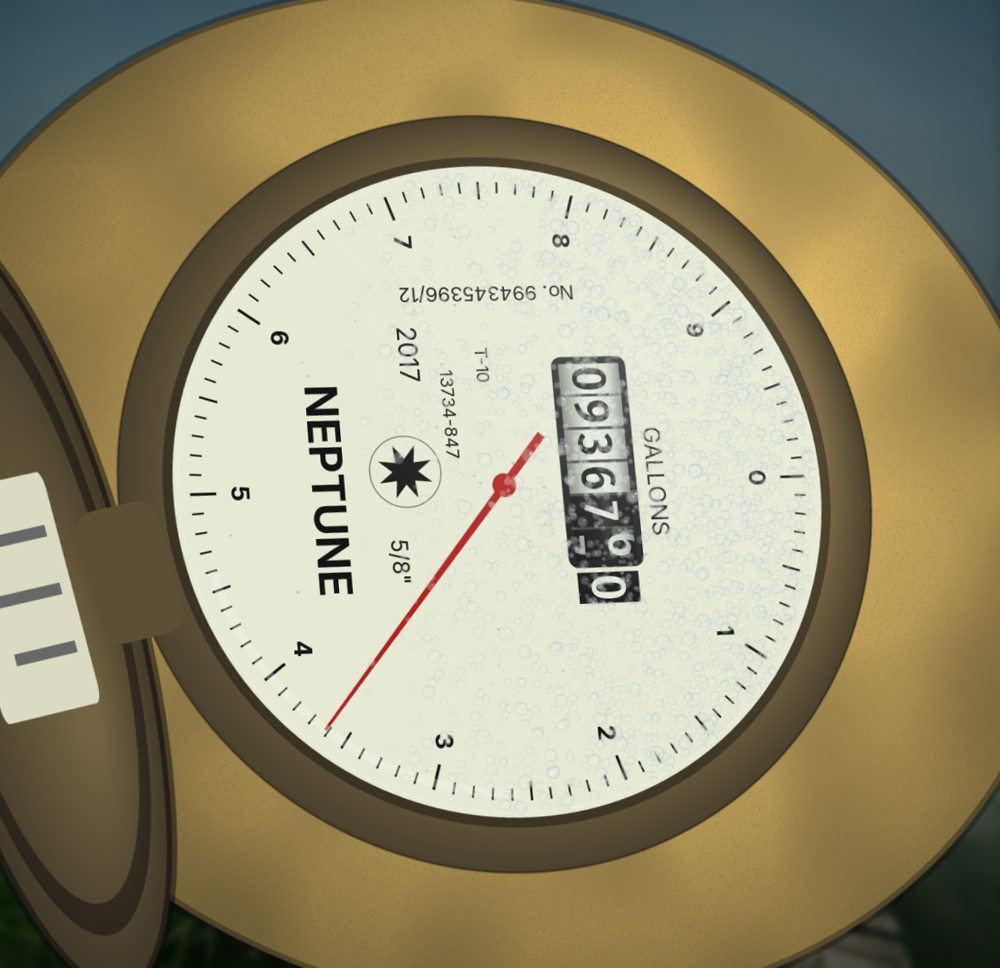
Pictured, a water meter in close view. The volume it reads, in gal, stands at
936763.6 gal
